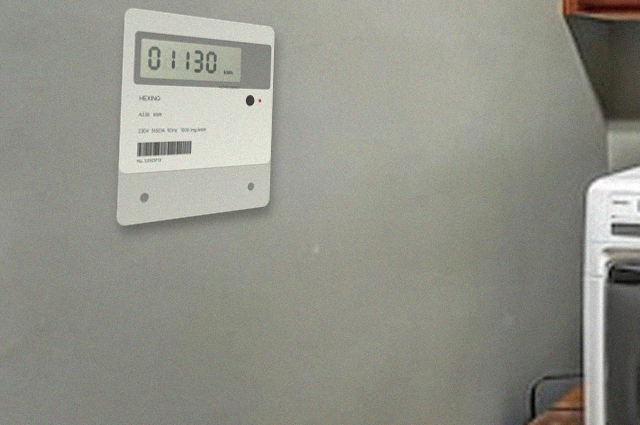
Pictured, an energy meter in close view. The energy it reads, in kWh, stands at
1130 kWh
